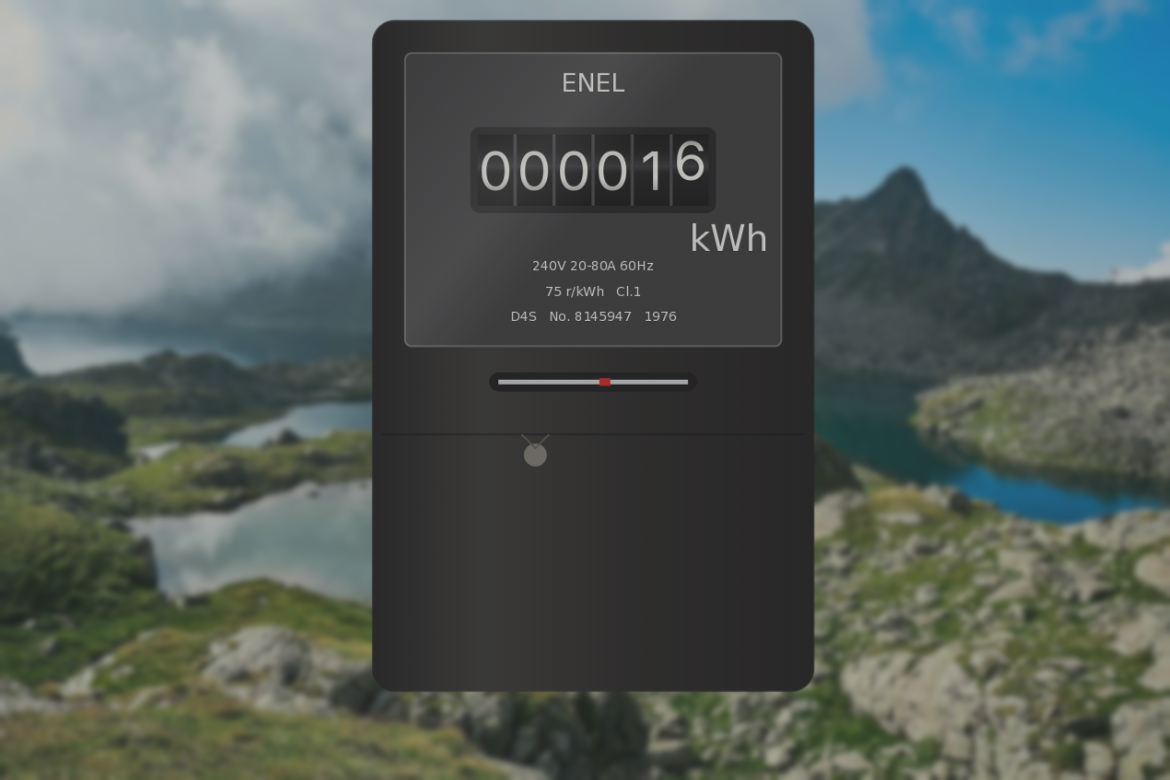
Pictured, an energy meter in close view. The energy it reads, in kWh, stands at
16 kWh
